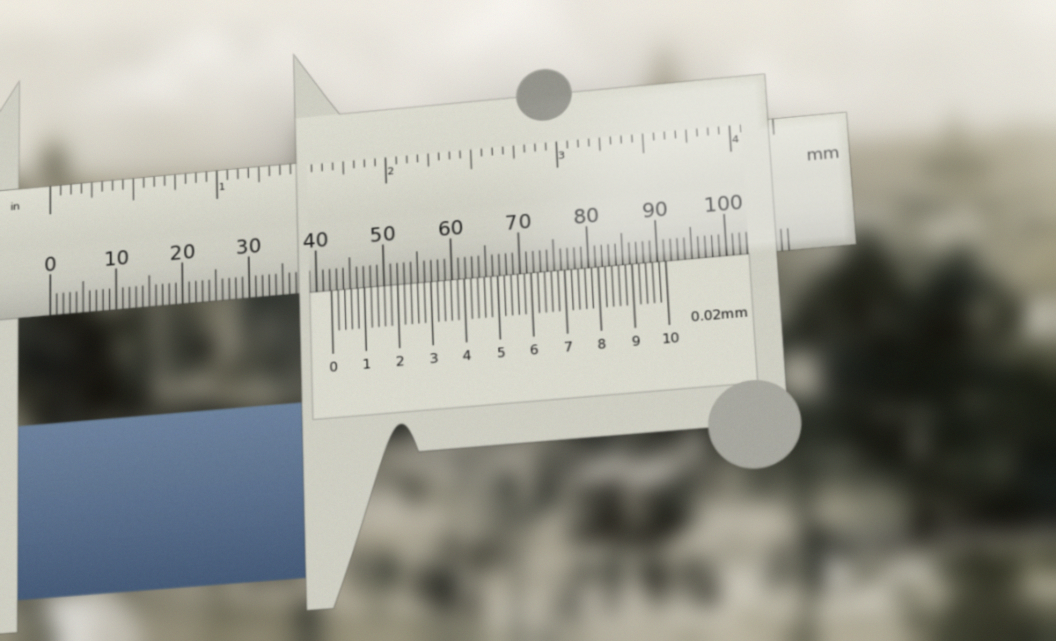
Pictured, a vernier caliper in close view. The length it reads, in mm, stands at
42.2 mm
